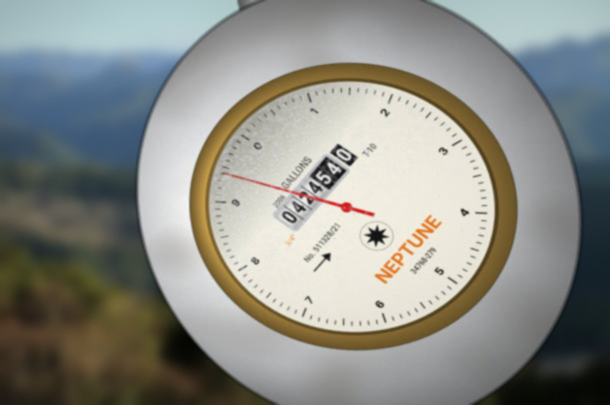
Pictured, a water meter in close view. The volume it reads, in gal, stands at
424539.4 gal
